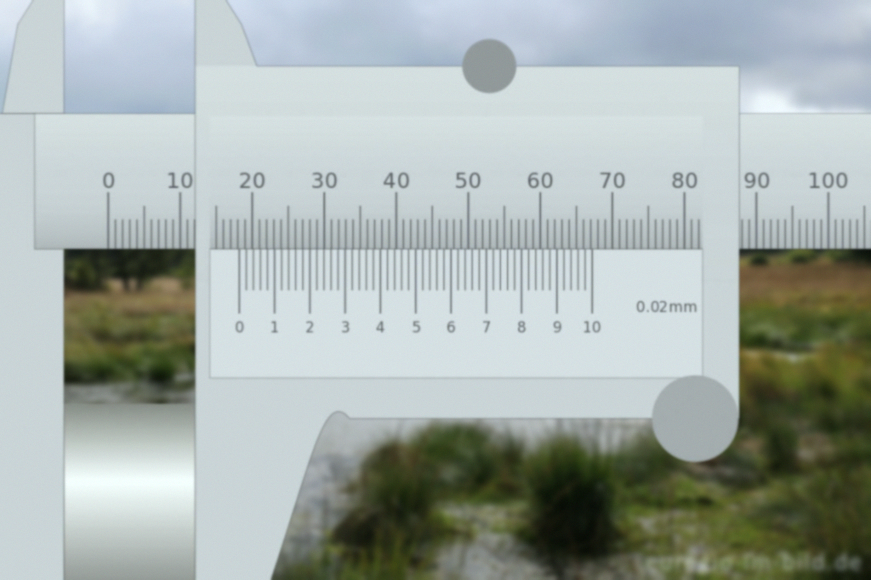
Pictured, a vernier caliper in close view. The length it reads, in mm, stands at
18.2 mm
